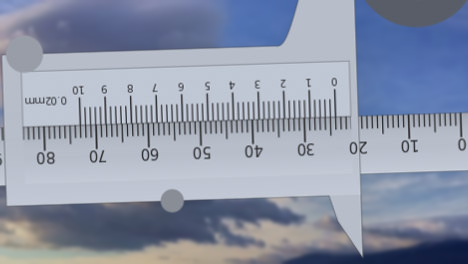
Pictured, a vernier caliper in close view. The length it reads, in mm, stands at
24.0 mm
